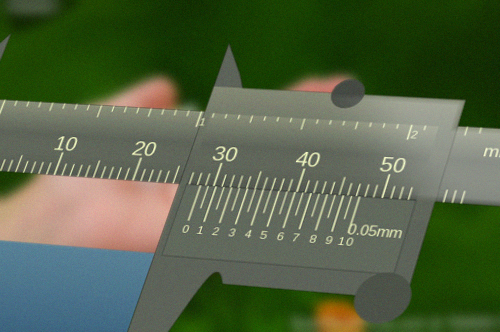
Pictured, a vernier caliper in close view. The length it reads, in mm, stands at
28.4 mm
